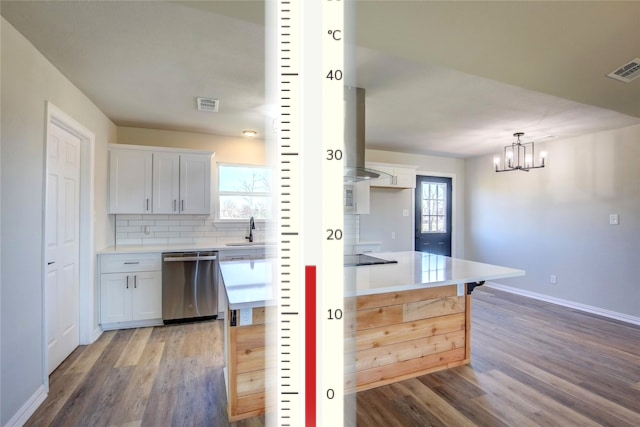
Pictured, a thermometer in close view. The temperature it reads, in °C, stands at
16 °C
